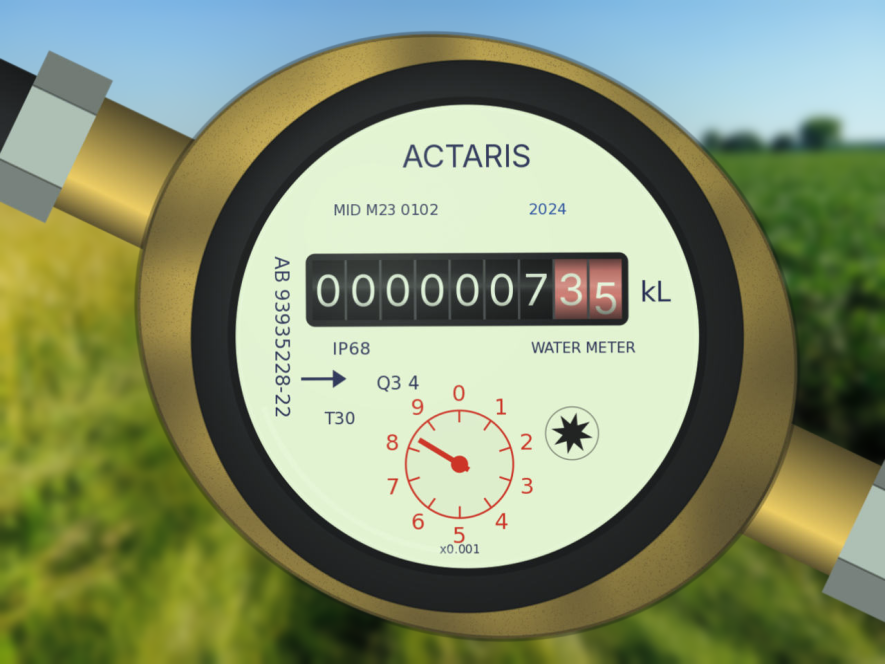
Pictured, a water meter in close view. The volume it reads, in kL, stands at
7.348 kL
